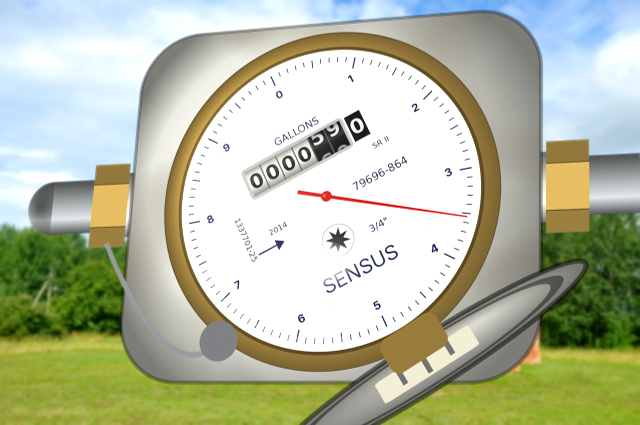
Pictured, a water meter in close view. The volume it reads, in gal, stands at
593.5 gal
